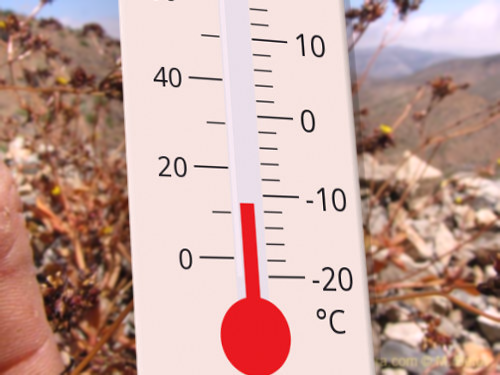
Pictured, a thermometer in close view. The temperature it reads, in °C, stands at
-11 °C
